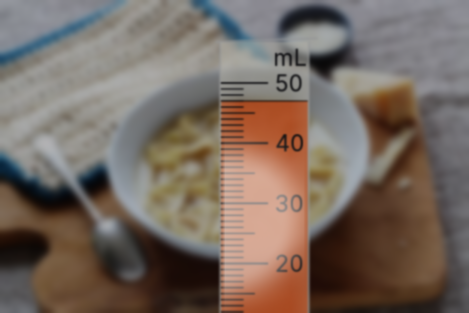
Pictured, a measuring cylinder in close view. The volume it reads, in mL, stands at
47 mL
